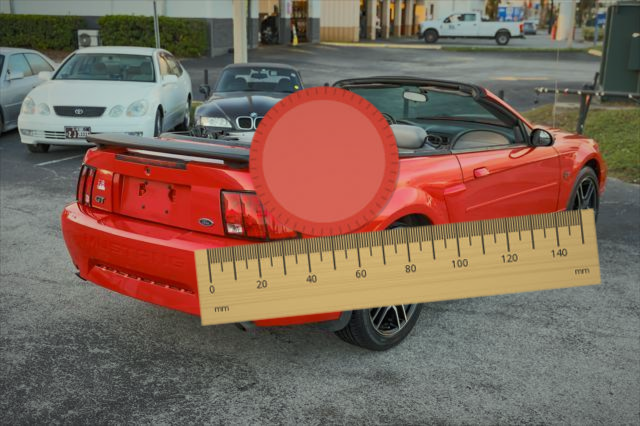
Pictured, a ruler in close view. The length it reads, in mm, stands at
60 mm
